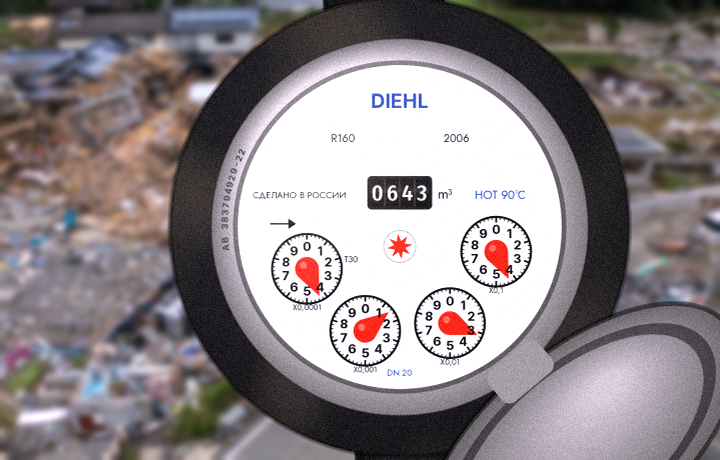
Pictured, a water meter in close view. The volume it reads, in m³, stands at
643.4314 m³
